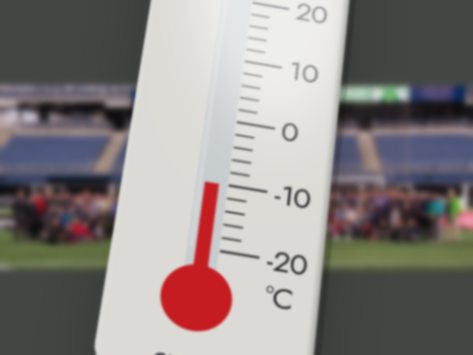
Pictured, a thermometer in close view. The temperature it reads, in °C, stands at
-10 °C
